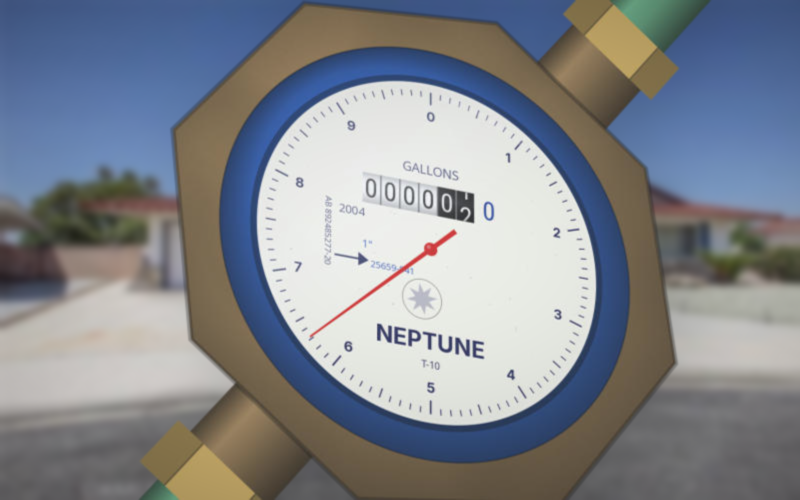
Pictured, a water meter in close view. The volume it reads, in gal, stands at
16.3 gal
